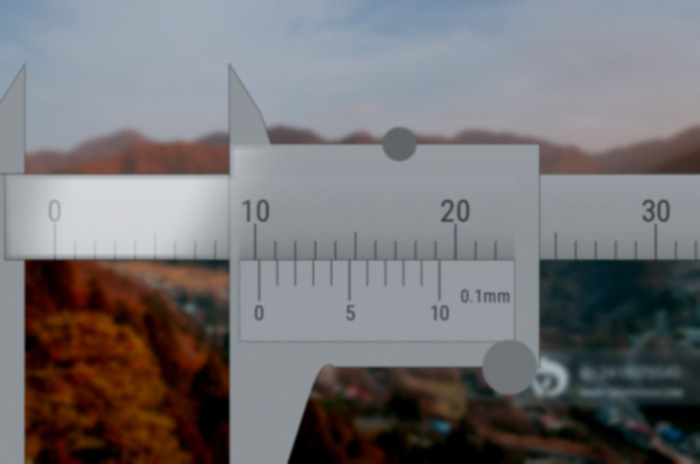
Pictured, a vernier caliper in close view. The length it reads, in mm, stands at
10.2 mm
